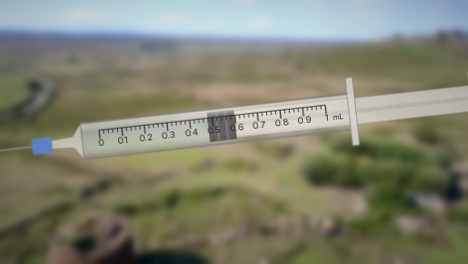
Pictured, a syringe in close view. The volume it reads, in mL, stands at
0.48 mL
